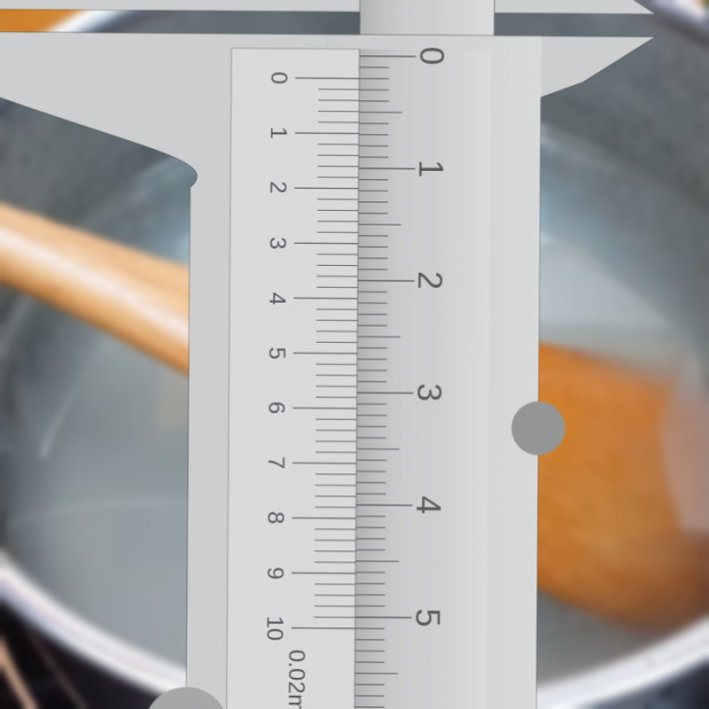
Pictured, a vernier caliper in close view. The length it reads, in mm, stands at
2.0 mm
